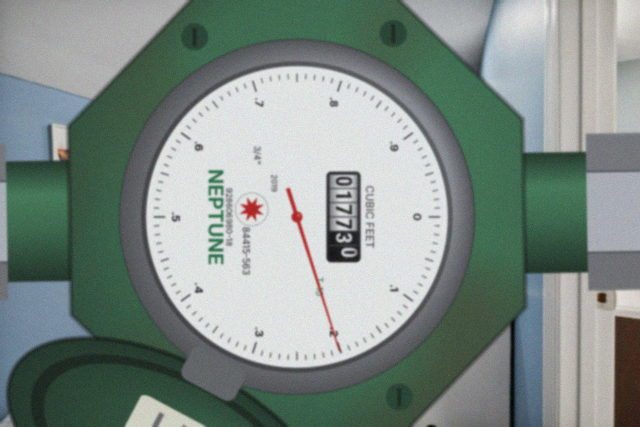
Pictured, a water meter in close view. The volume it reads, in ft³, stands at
17730.20 ft³
